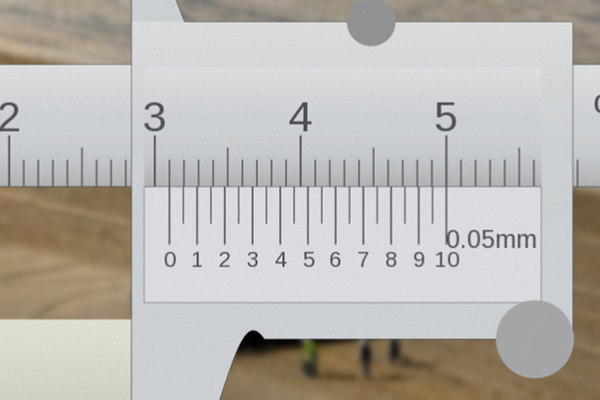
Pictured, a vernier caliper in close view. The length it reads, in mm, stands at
31.0 mm
